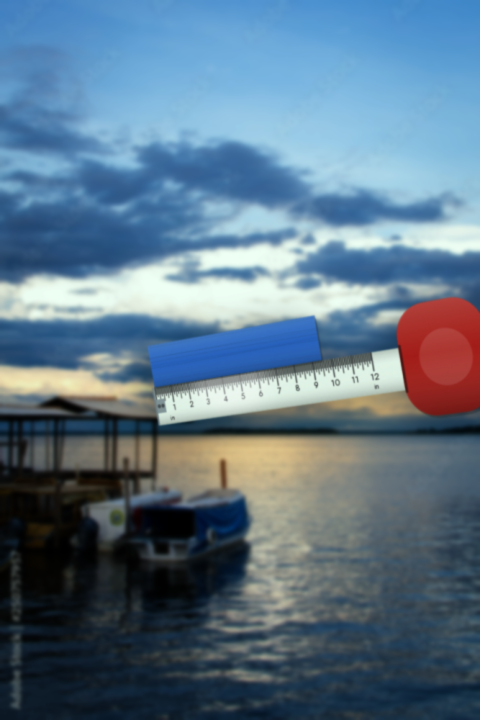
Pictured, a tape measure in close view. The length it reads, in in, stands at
9.5 in
